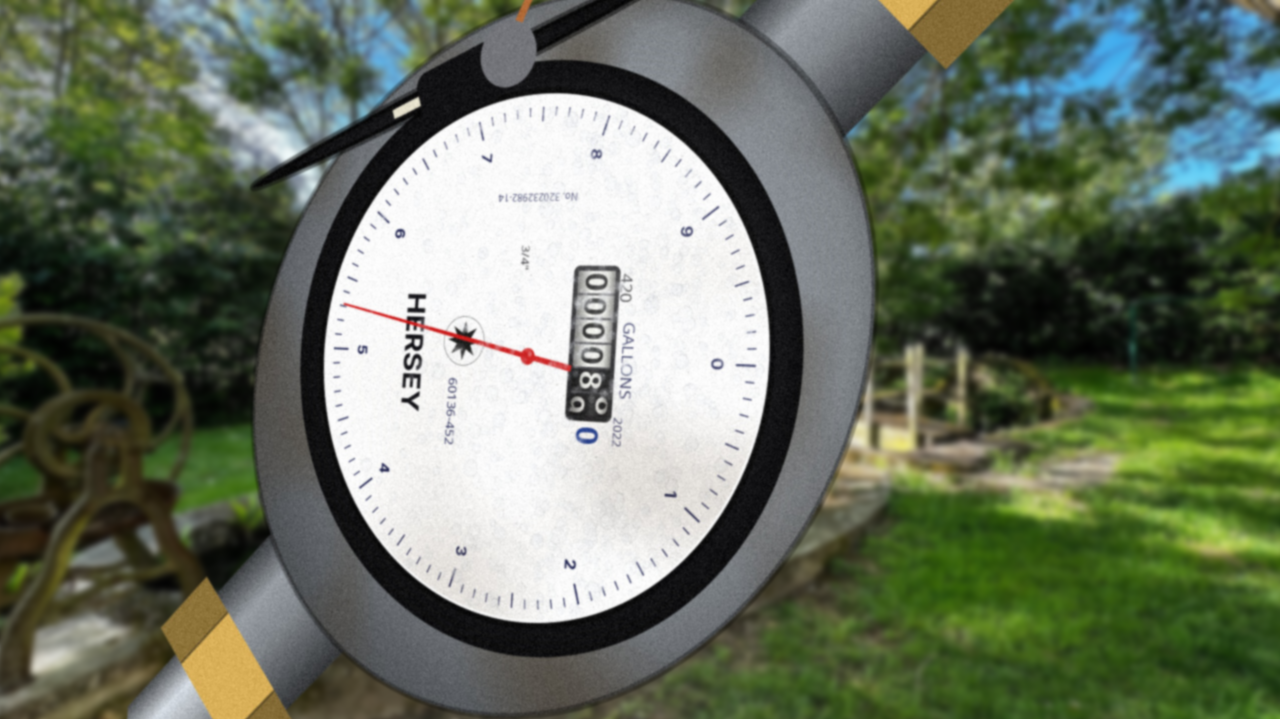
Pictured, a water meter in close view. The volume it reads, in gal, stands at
885.3 gal
